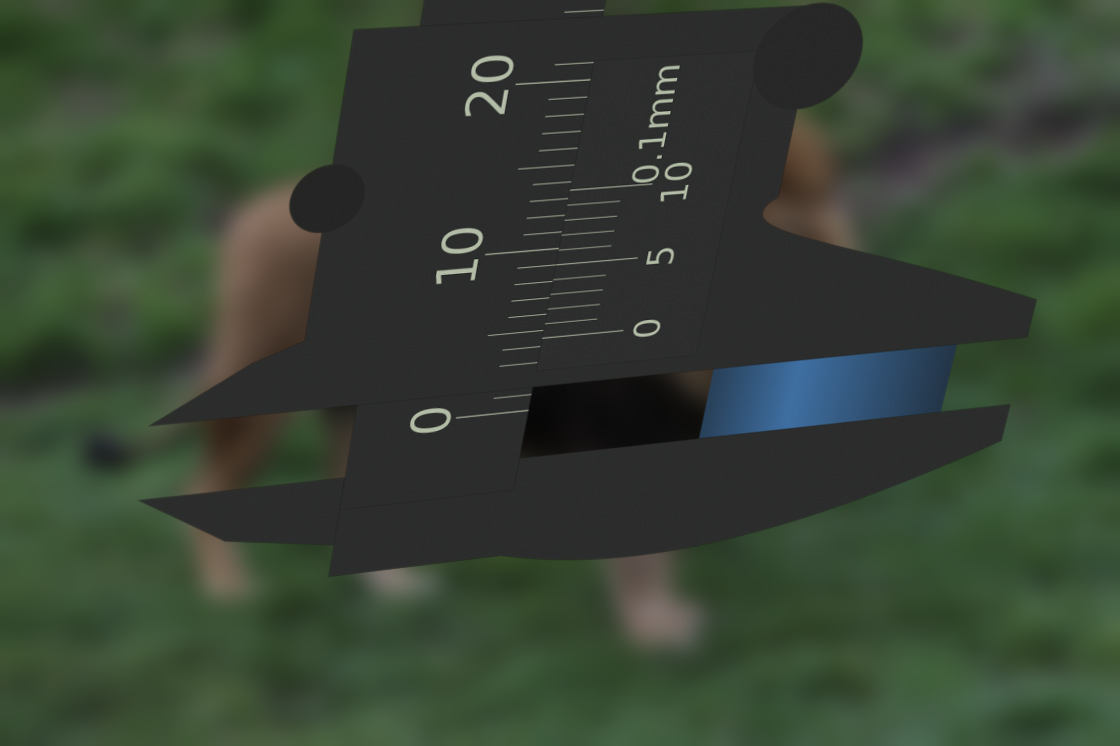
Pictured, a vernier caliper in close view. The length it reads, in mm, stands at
4.5 mm
